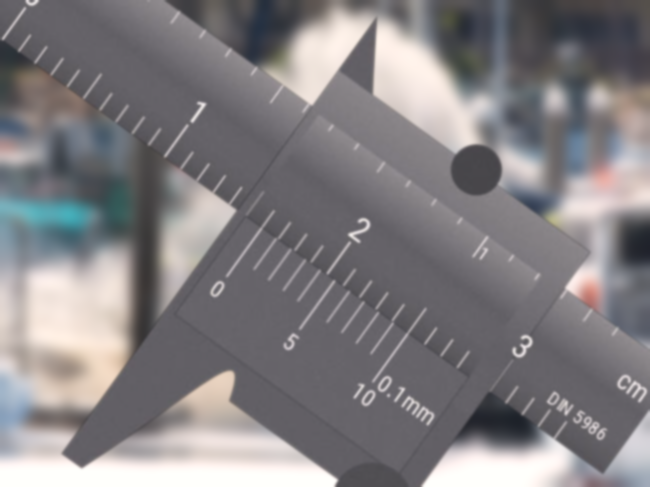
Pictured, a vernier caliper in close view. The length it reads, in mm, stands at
16.0 mm
